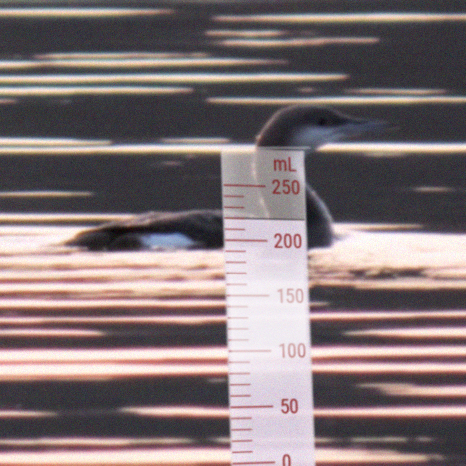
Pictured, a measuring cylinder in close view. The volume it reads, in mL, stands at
220 mL
